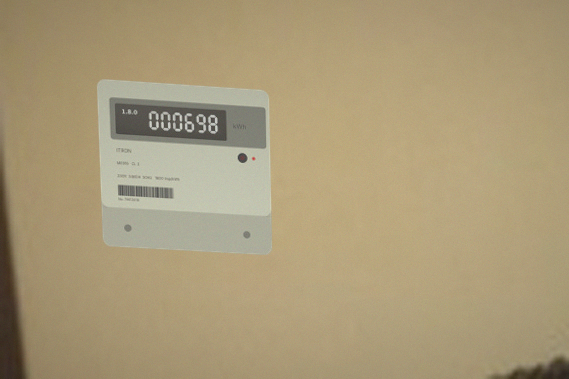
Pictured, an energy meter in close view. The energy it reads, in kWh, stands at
698 kWh
